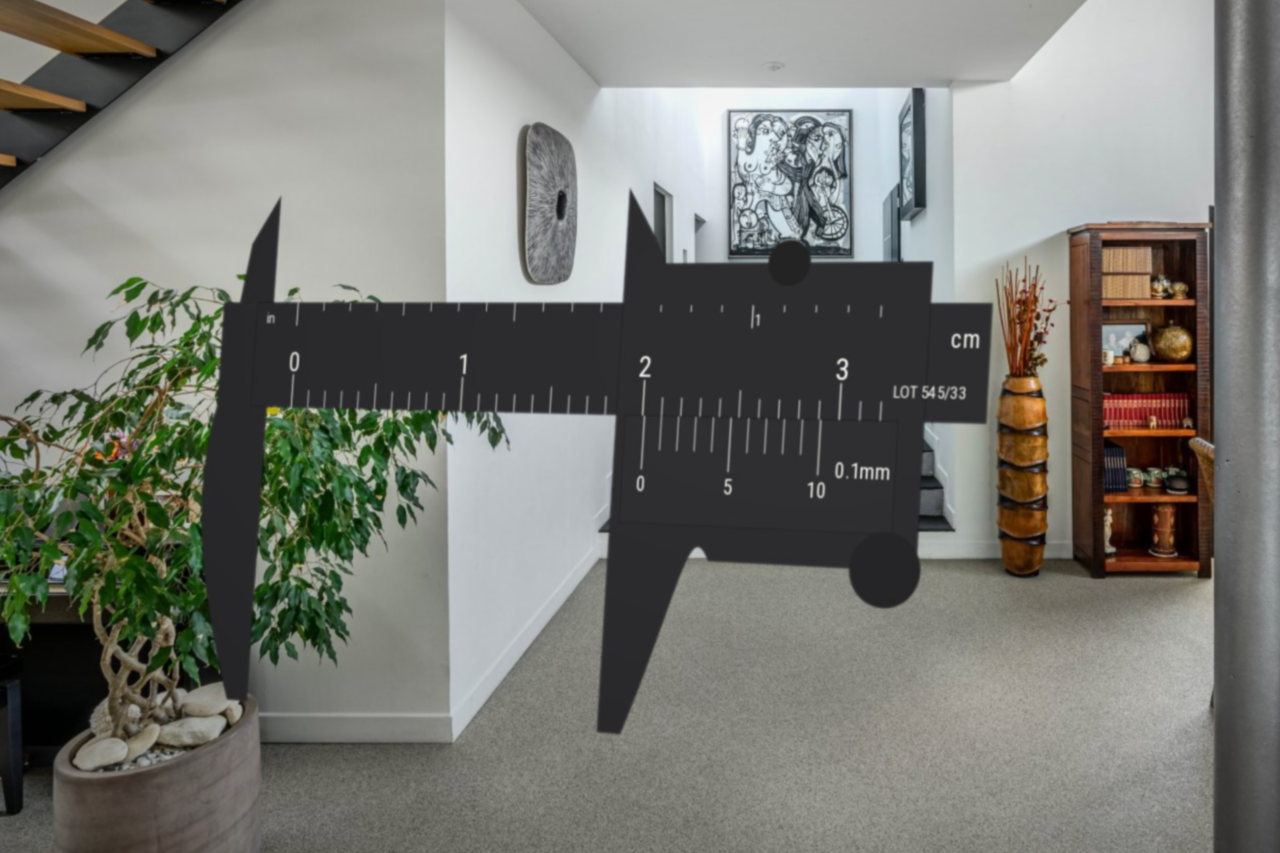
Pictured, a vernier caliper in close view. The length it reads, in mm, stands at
20.1 mm
